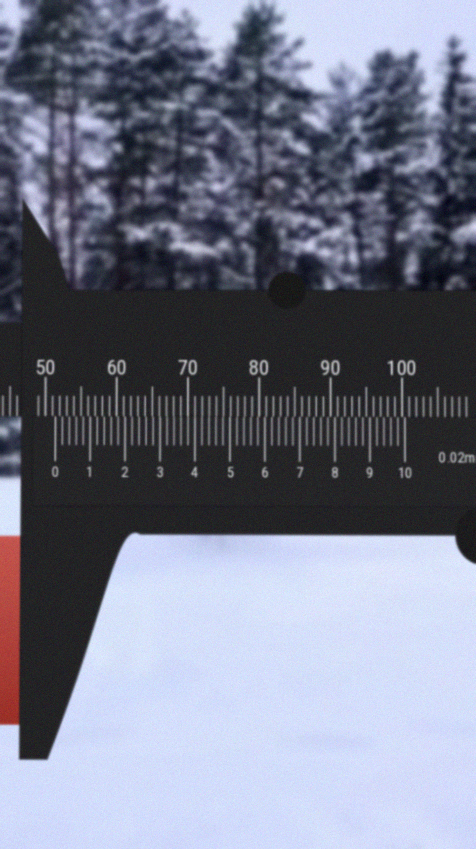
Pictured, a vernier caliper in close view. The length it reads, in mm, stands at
51.4 mm
